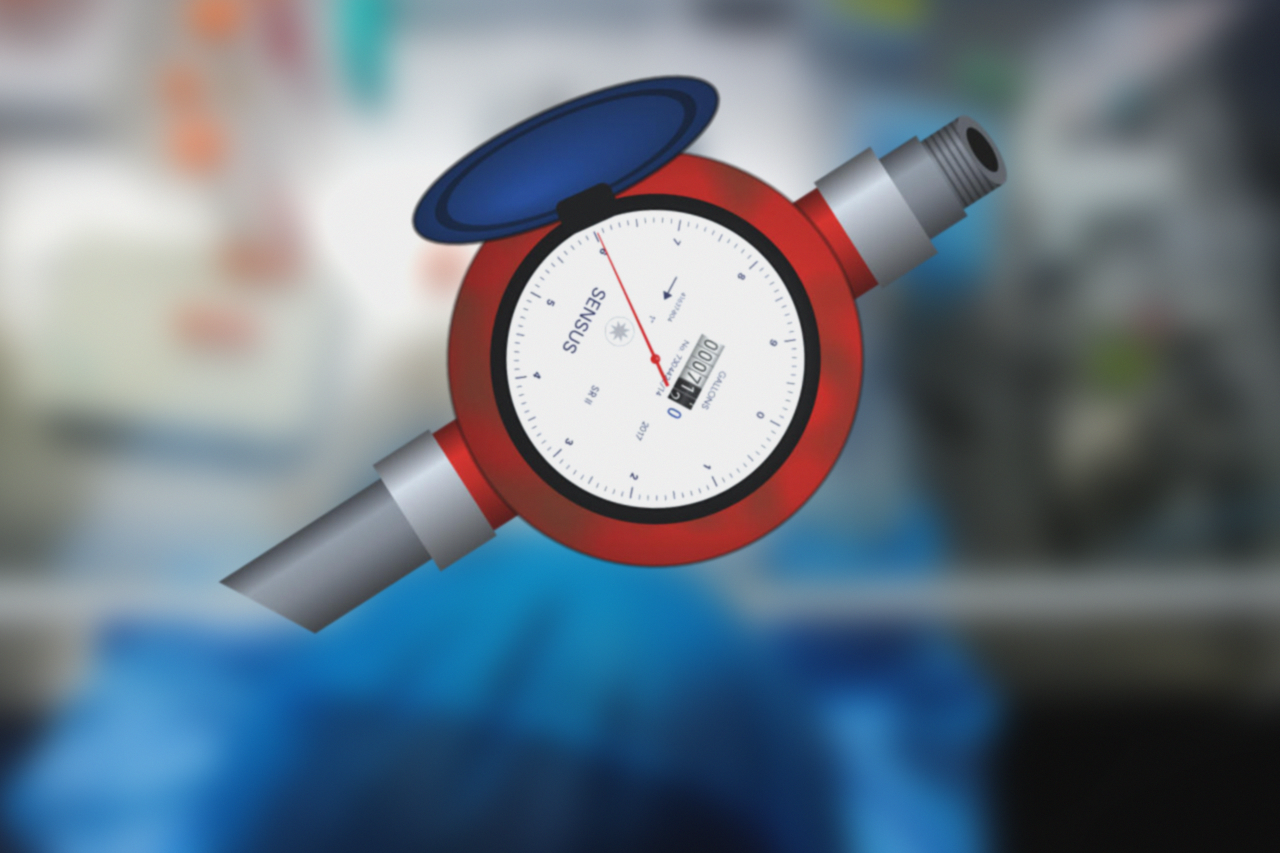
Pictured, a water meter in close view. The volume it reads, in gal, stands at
7116.0 gal
